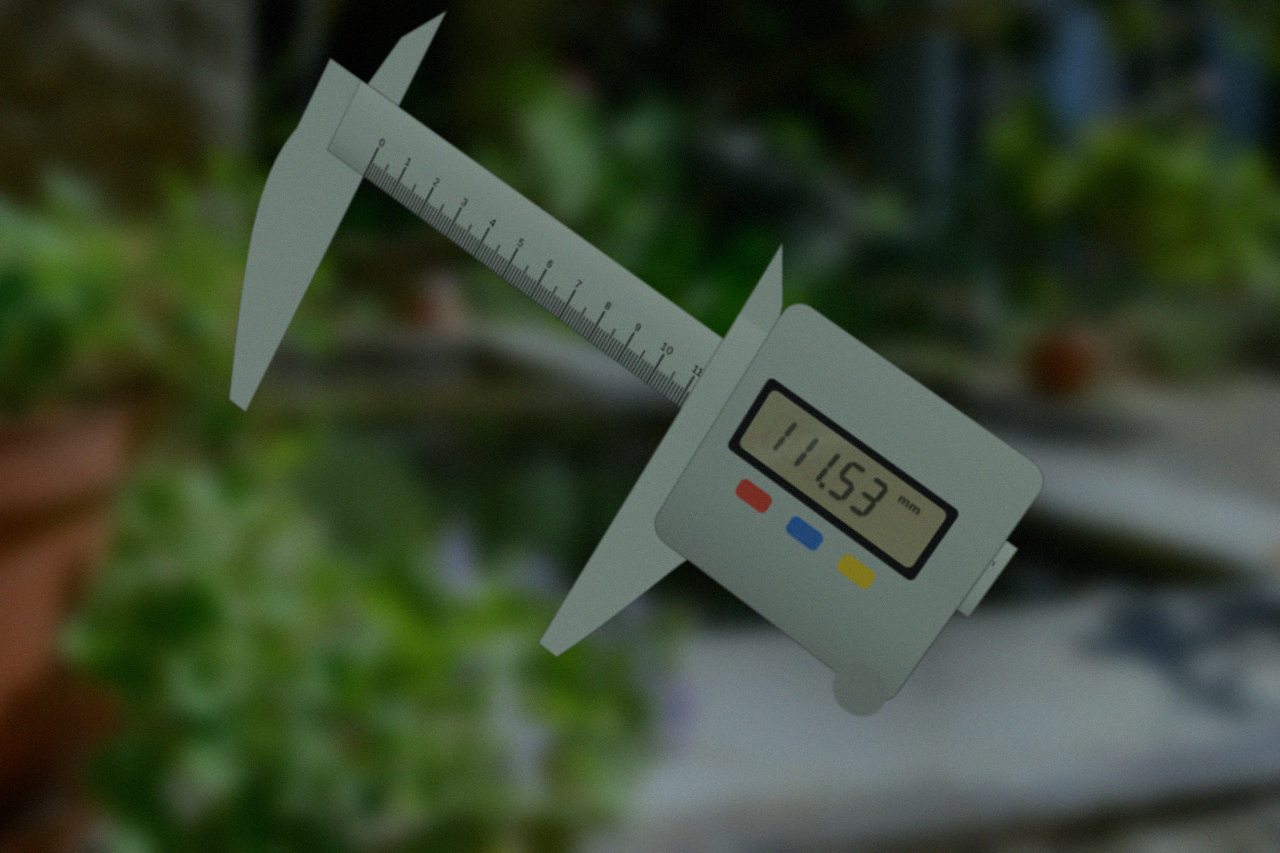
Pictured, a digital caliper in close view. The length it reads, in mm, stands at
111.53 mm
